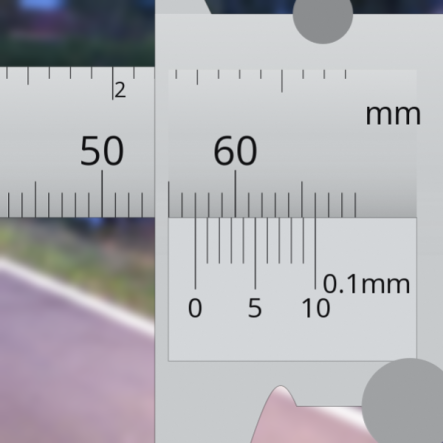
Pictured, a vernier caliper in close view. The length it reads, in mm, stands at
57.0 mm
